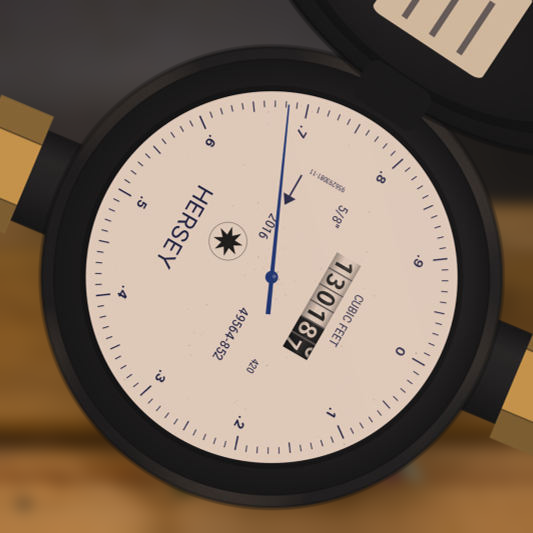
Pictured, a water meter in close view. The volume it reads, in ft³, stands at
130186.68 ft³
